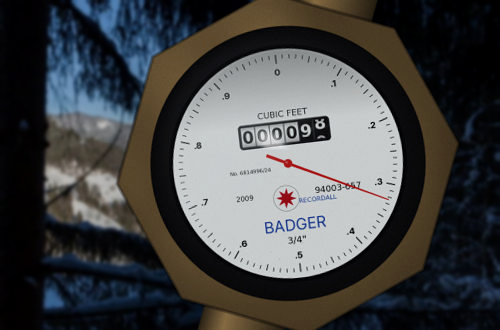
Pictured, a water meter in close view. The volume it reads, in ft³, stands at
98.32 ft³
